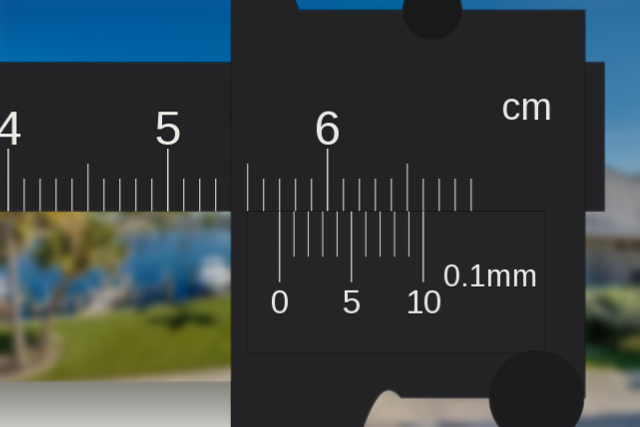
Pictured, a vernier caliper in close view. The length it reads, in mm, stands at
57.0 mm
